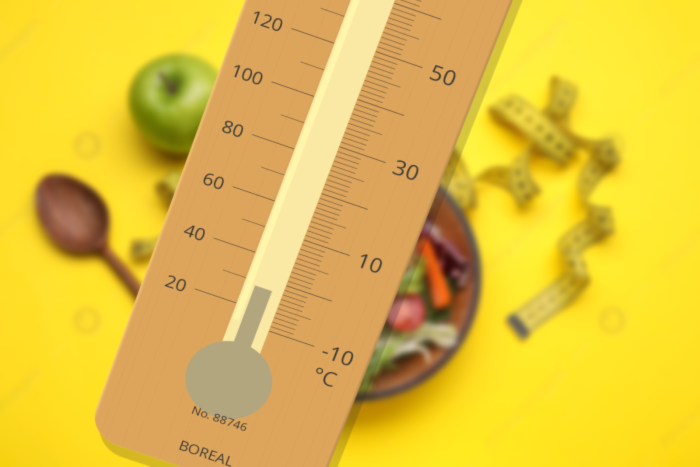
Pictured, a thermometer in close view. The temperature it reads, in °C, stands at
-2 °C
